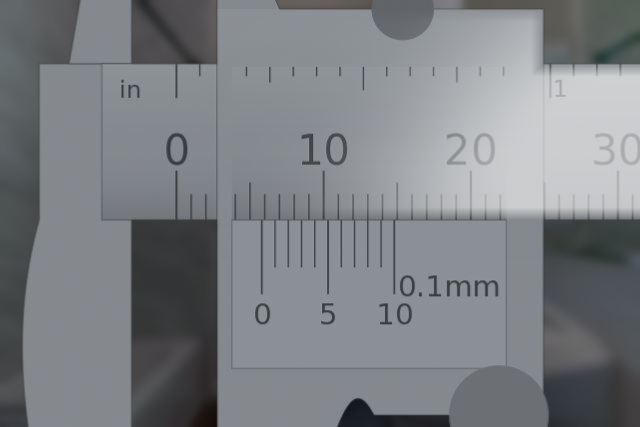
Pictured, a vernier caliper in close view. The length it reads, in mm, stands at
5.8 mm
